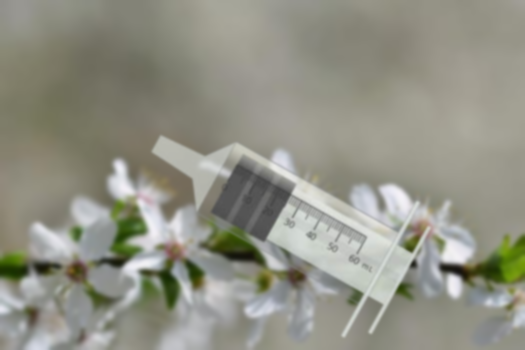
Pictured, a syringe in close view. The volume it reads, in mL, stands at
0 mL
